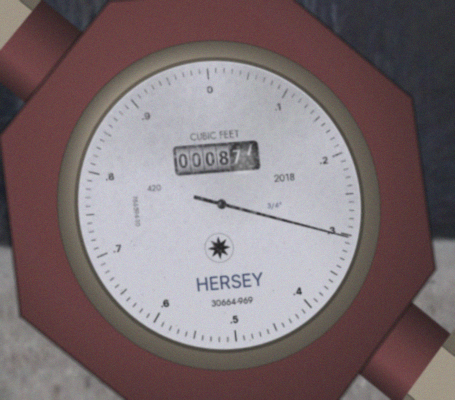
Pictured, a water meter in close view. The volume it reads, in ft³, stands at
877.30 ft³
